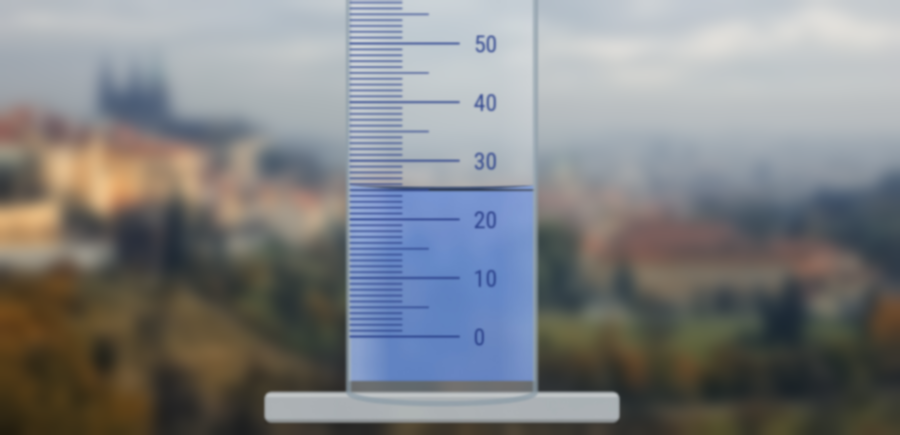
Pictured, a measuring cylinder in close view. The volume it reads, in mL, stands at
25 mL
